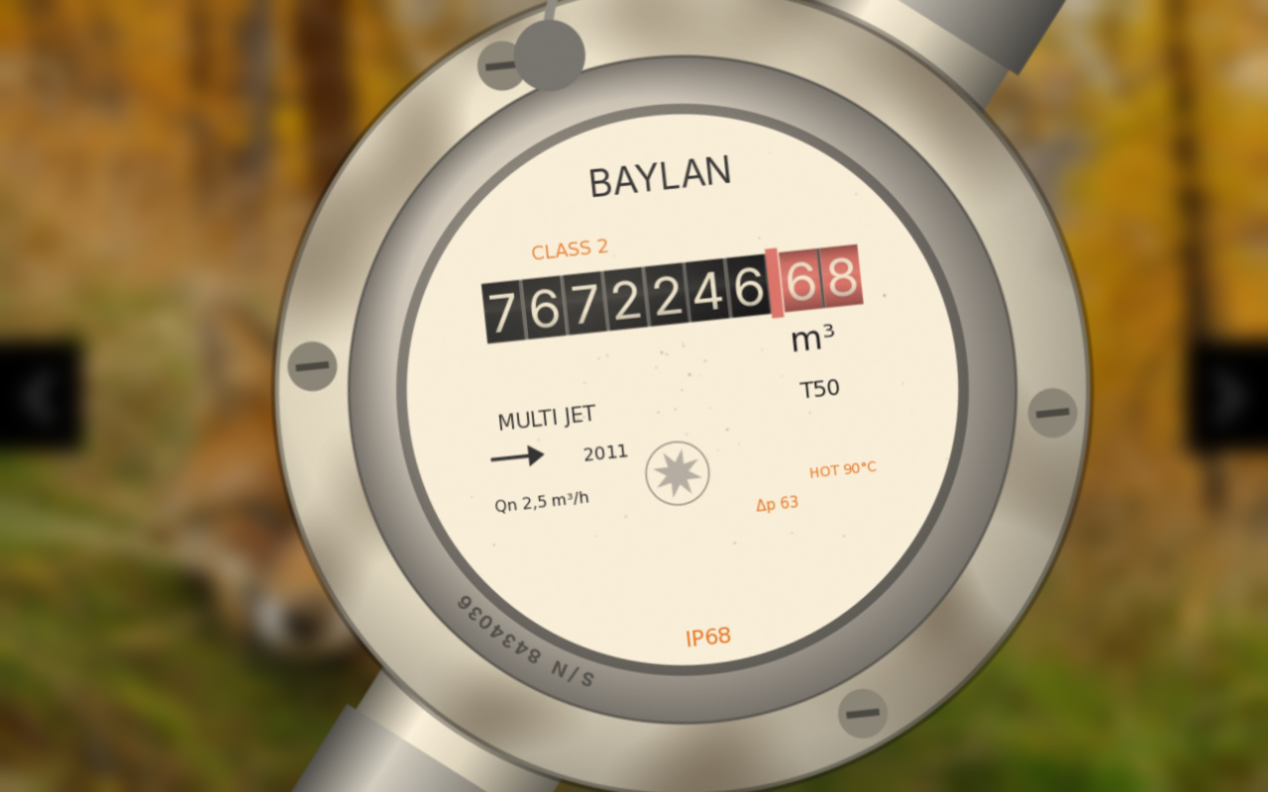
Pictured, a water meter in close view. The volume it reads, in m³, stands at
7672246.68 m³
